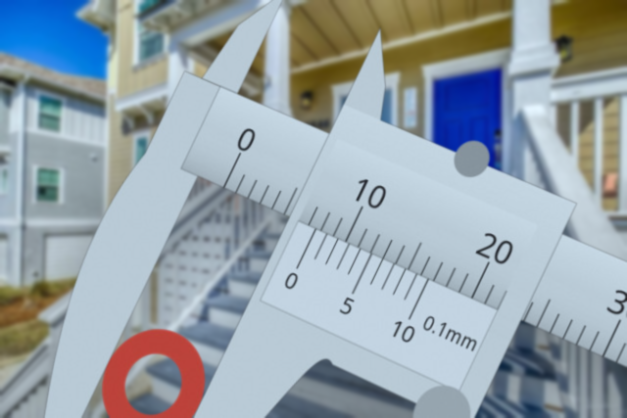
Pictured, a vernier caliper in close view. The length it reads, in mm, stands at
7.6 mm
